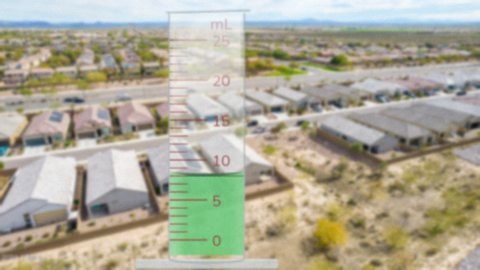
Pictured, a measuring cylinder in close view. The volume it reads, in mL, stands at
8 mL
